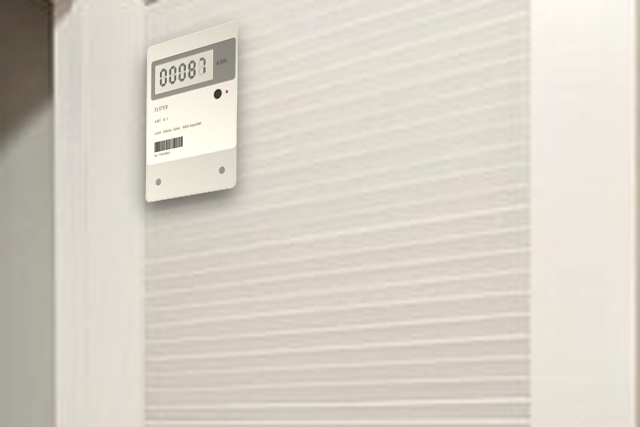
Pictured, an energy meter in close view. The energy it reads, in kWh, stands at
87 kWh
